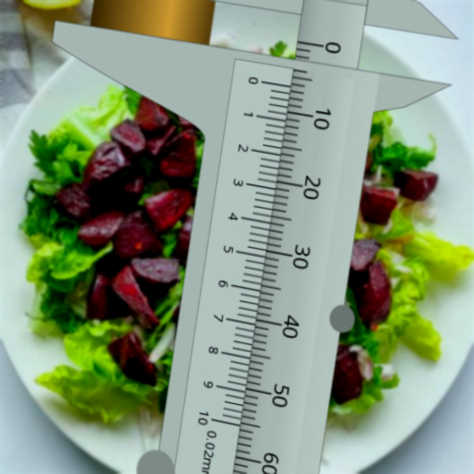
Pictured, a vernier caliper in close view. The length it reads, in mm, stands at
6.4 mm
